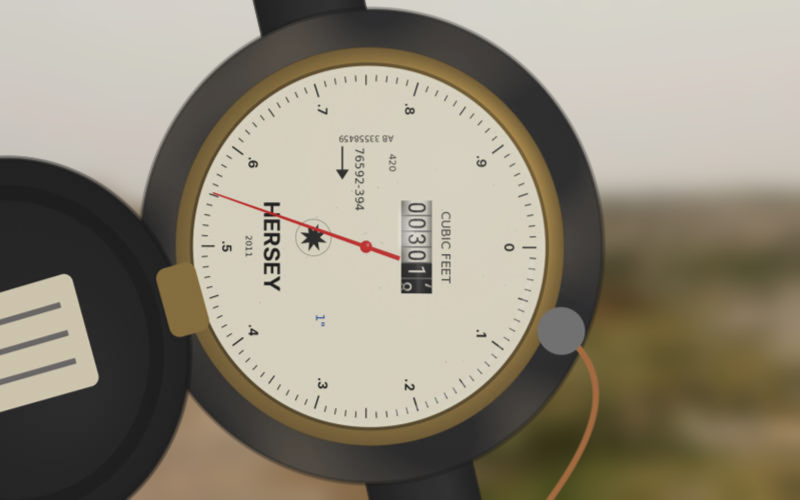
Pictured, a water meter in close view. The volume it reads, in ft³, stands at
3017.55 ft³
